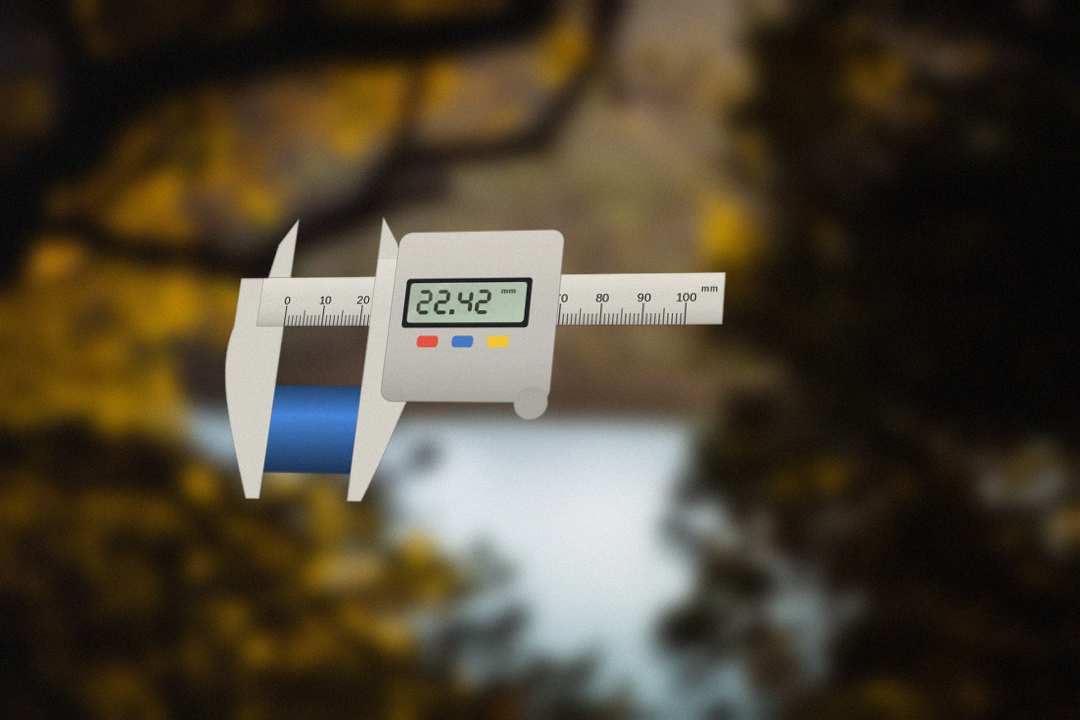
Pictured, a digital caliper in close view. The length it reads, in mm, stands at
22.42 mm
